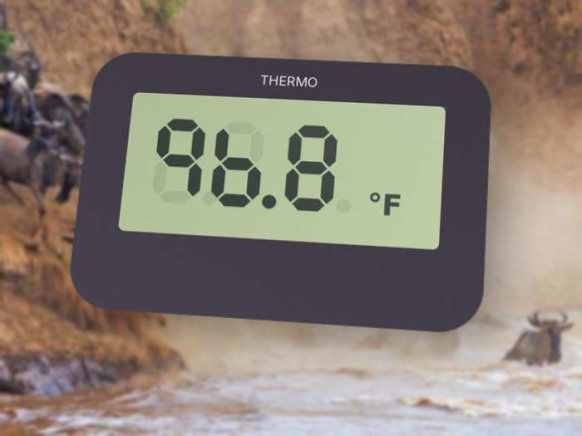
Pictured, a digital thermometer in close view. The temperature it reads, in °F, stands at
96.8 °F
